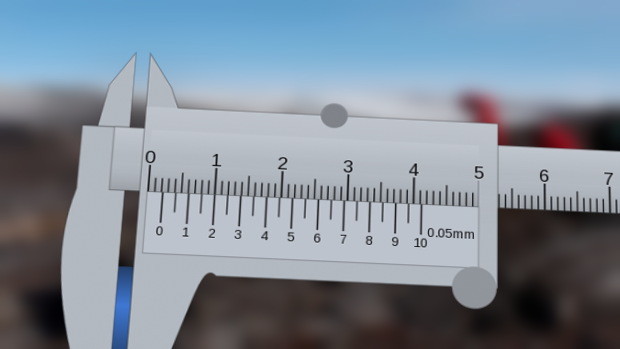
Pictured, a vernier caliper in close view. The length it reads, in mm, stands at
2.2 mm
